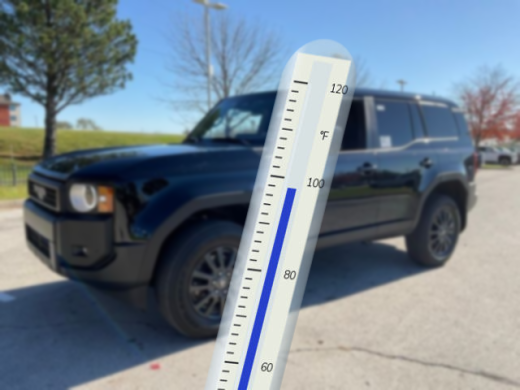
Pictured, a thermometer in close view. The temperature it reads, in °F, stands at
98 °F
